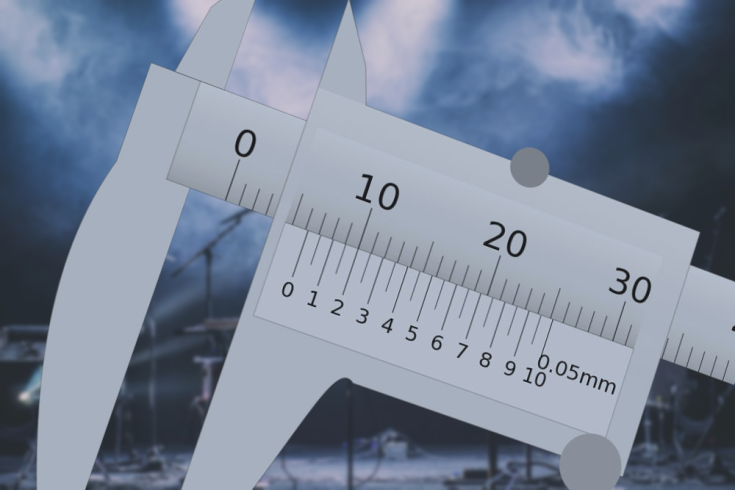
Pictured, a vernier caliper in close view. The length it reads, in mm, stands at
6.2 mm
